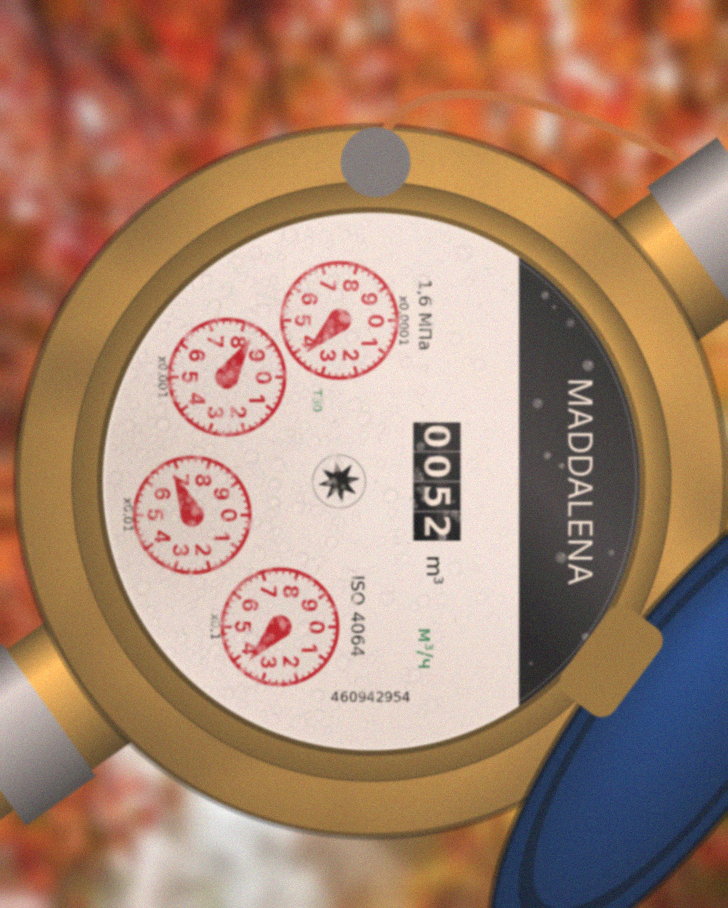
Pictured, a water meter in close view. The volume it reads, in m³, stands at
52.3683 m³
